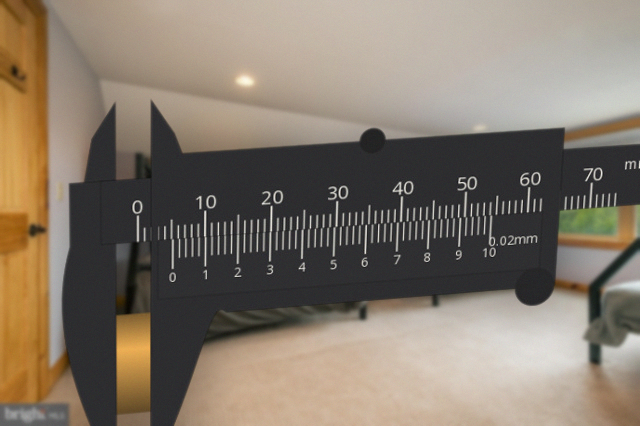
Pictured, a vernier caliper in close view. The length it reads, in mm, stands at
5.2 mm
